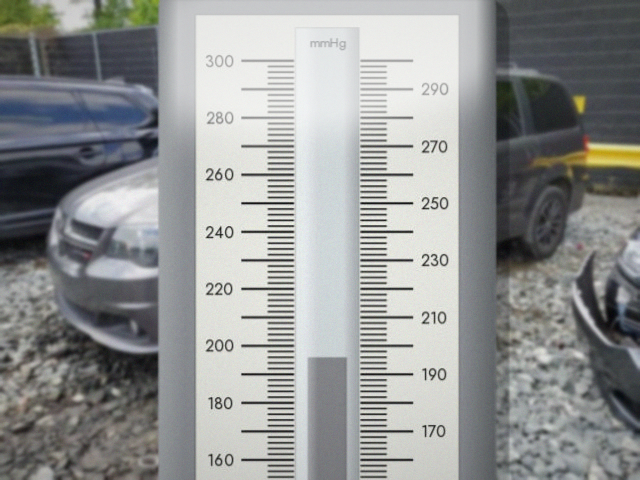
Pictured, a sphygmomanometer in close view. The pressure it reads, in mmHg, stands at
196 mmHg
